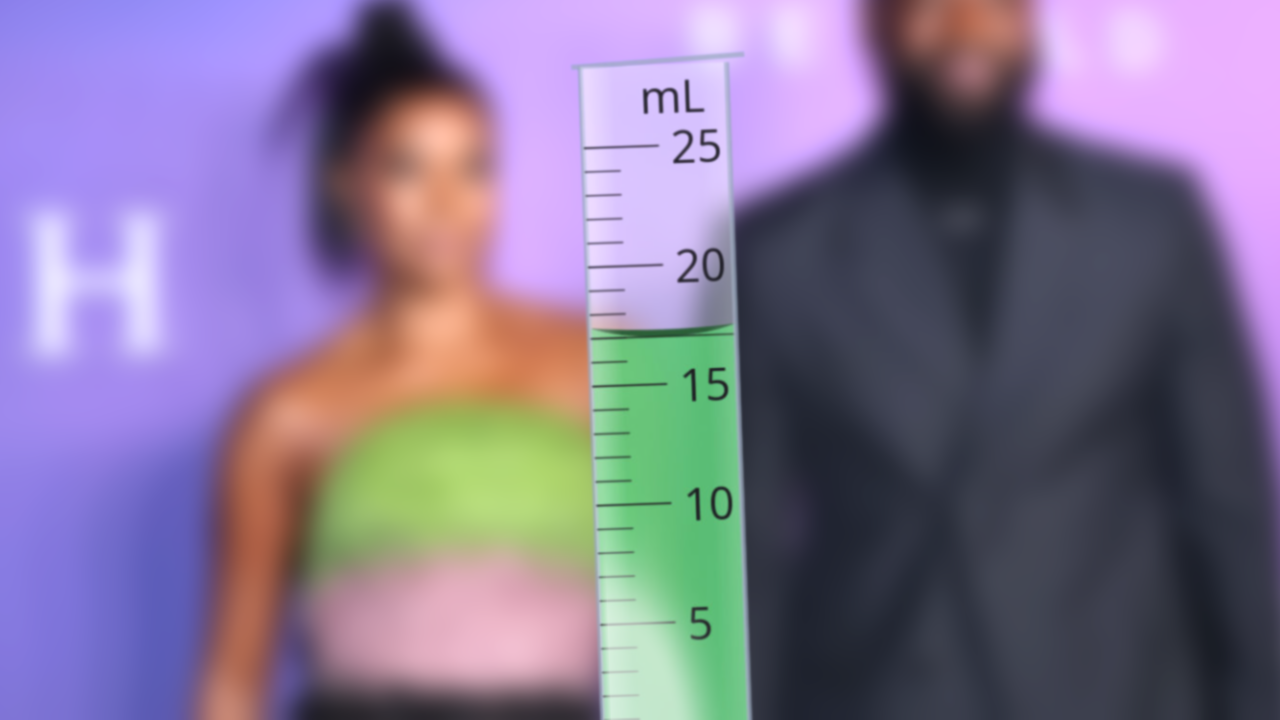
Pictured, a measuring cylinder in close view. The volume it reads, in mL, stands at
17 mL
